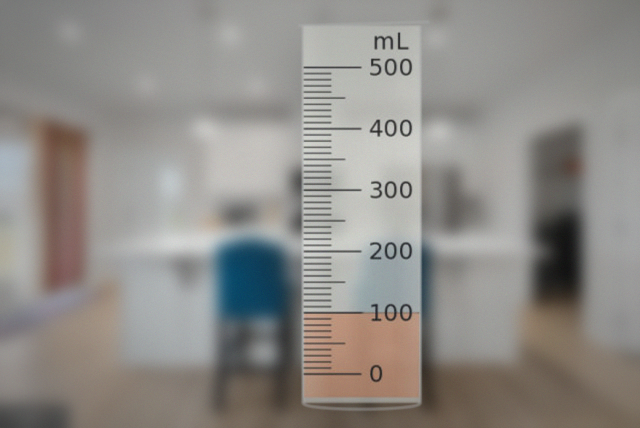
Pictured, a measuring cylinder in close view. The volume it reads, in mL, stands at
100 mL
